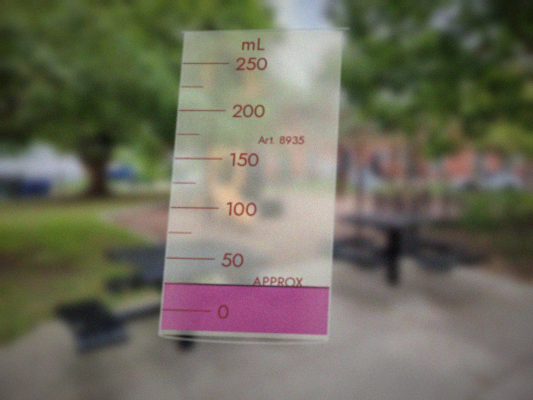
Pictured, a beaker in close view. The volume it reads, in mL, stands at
25 mL
